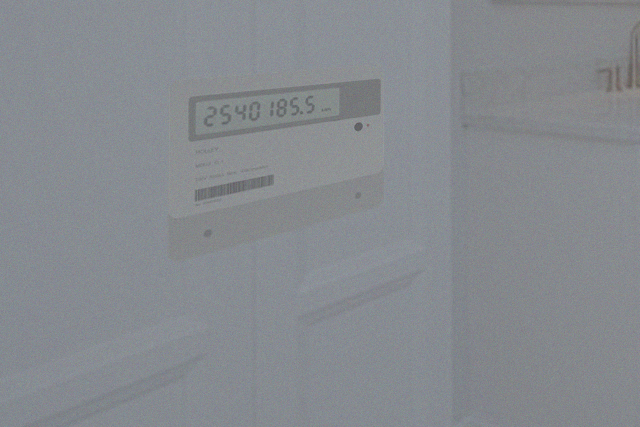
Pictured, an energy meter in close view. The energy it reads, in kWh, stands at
2540185.5 kWh
